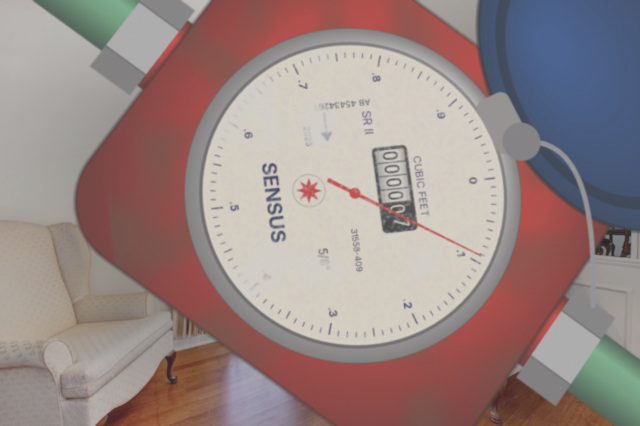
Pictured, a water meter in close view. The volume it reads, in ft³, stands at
7.09 ft³
